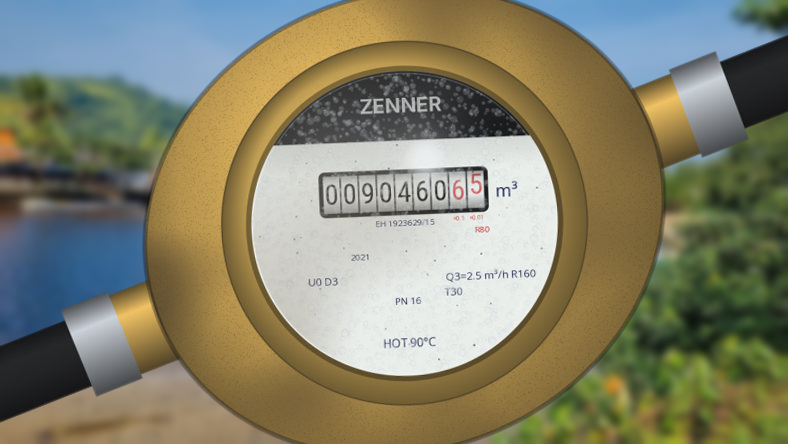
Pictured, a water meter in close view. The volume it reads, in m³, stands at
90460.65 m³
